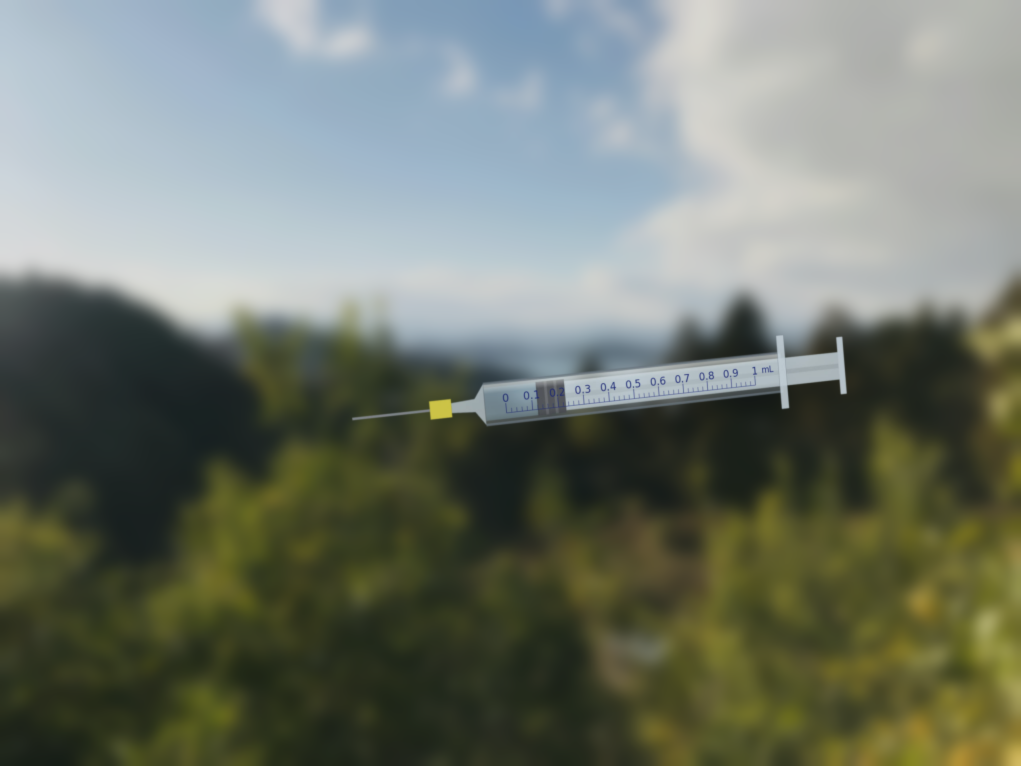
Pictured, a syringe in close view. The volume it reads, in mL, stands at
0.12 mL
